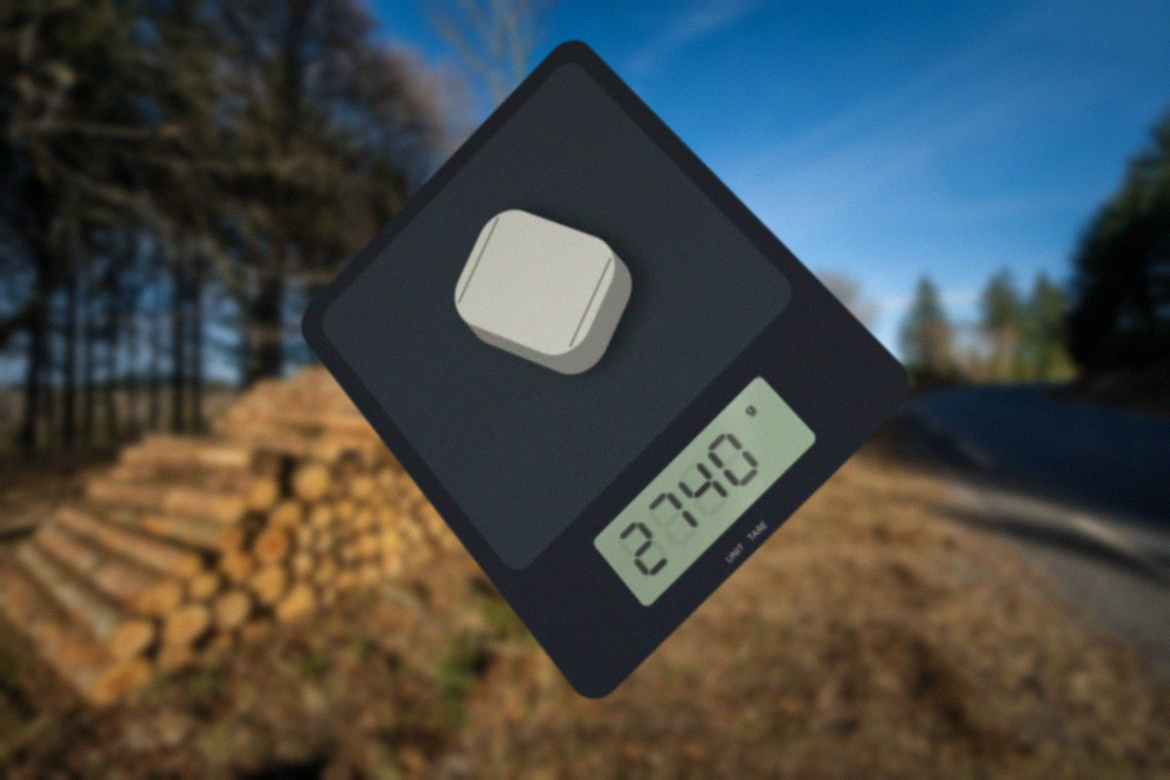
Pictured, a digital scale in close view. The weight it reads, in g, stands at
2740 g
